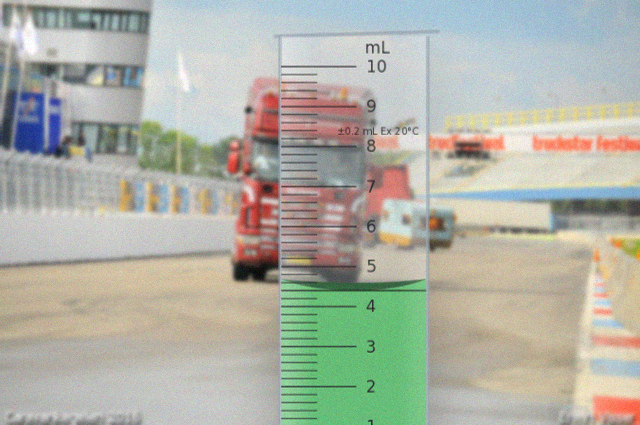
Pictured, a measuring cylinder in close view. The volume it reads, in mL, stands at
4.4 mL
